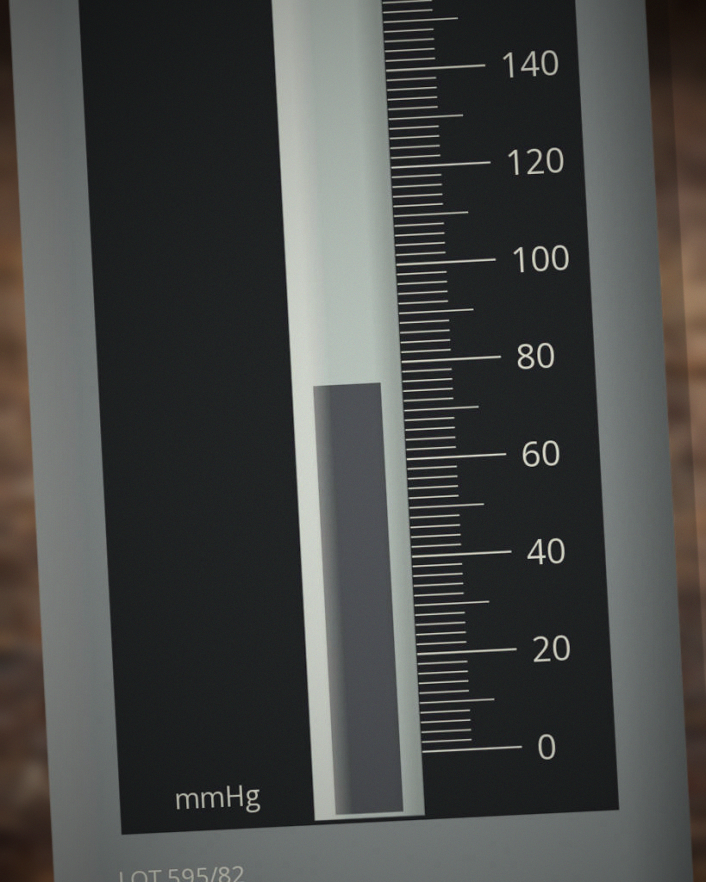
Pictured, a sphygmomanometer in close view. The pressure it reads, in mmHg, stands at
76 mmHg
